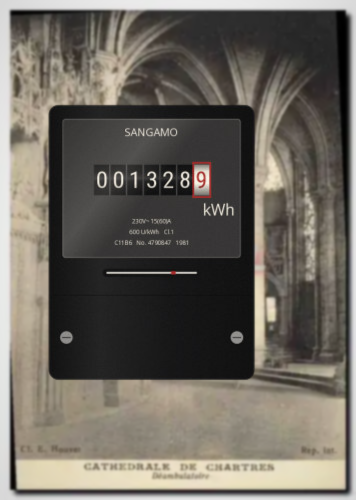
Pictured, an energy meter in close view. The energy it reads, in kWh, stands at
1328.9 kWh
